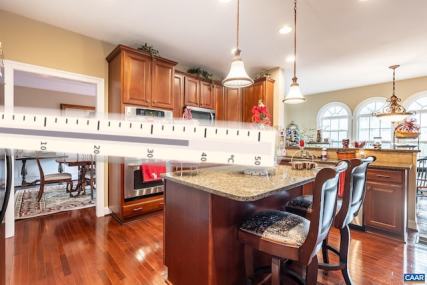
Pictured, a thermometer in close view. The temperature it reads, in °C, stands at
37 °C
